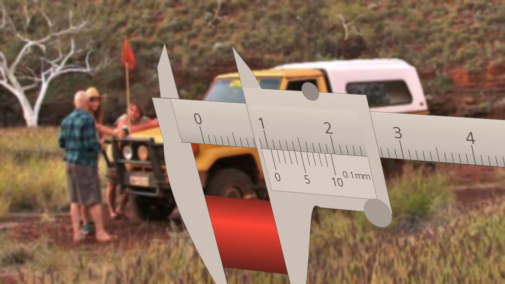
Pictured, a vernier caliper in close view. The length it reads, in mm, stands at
10.4 mm
